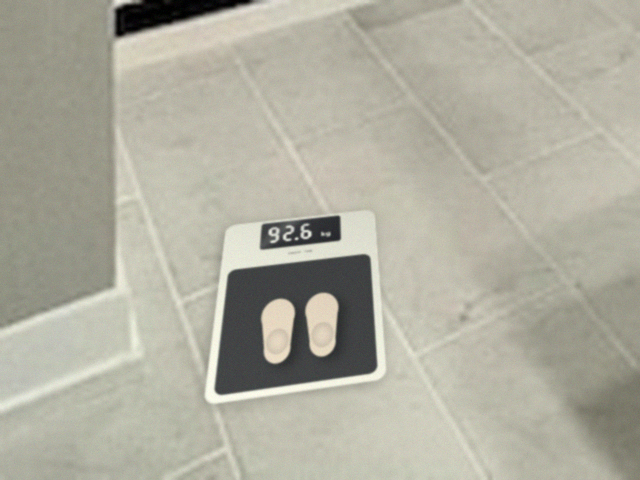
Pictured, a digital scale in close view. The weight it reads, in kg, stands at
92.6 kg
